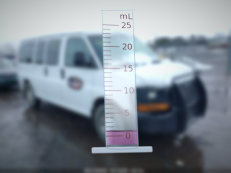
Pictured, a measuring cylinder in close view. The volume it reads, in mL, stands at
1 mL
